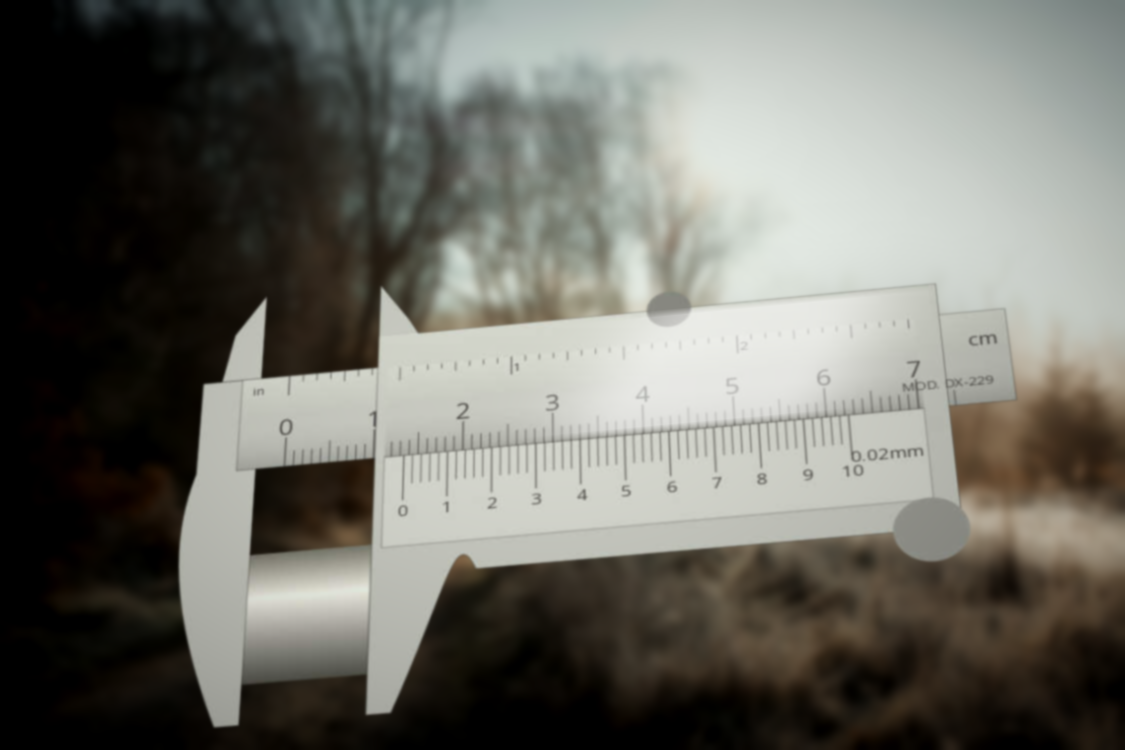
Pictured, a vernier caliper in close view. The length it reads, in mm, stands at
13.4 mm
